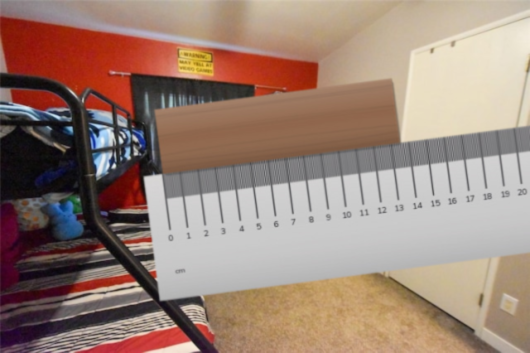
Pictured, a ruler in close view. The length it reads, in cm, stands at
13.5 cm
